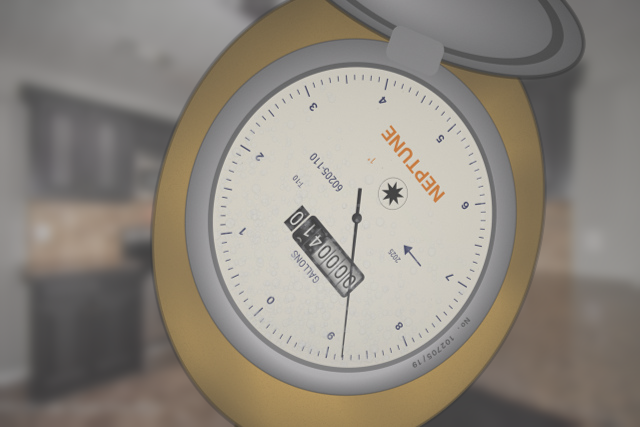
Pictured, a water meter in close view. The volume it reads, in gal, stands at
408.8 gal
